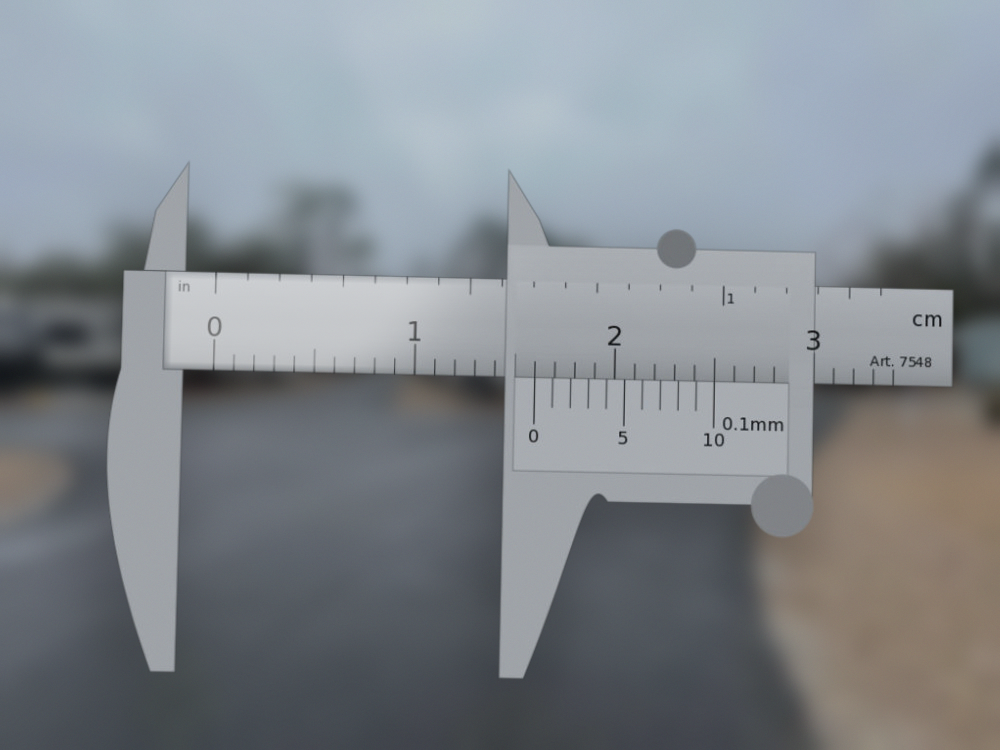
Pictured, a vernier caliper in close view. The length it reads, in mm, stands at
16.0 mm
